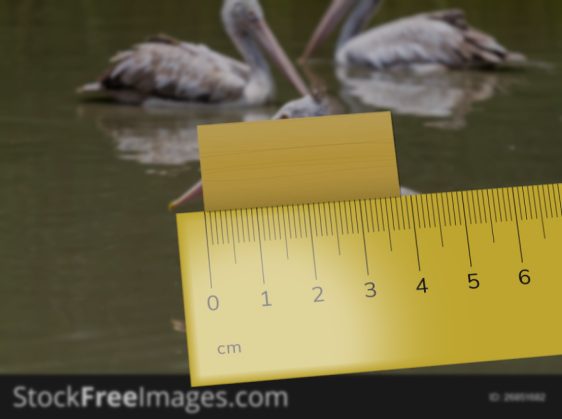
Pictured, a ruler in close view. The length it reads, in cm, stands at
3.8 cm
